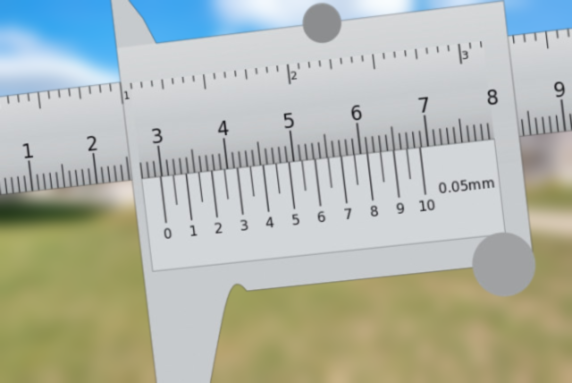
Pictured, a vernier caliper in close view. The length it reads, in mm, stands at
29.8 mm
